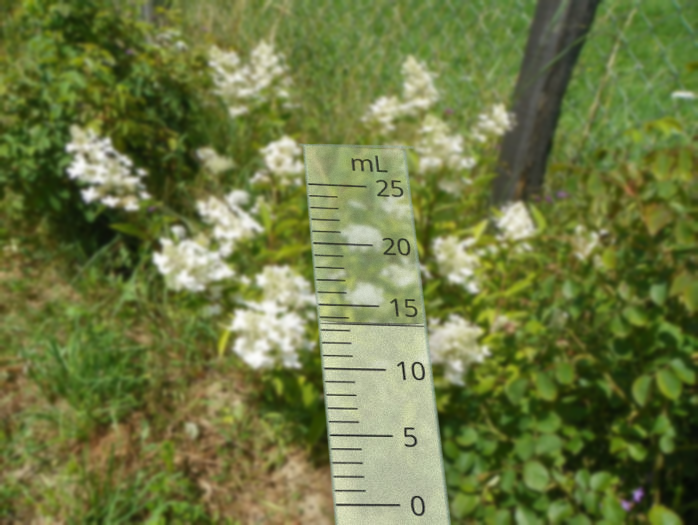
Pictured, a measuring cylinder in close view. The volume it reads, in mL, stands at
13.5 mL
